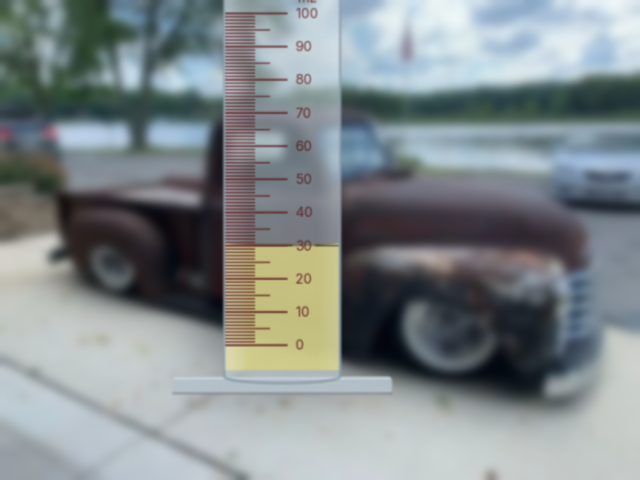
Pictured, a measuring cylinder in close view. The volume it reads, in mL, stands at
30 mL
